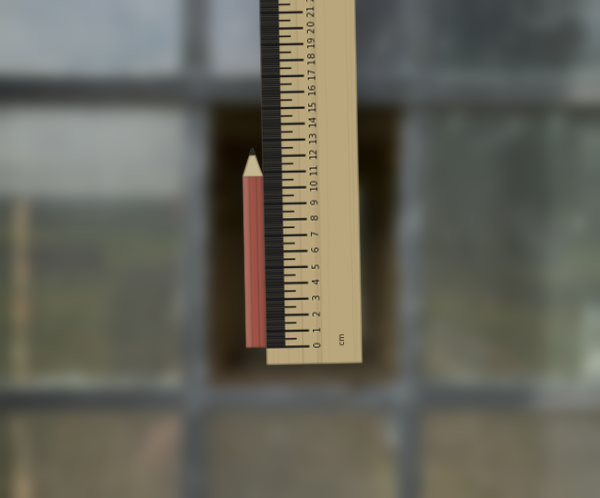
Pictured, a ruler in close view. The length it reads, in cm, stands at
12.5 cm
